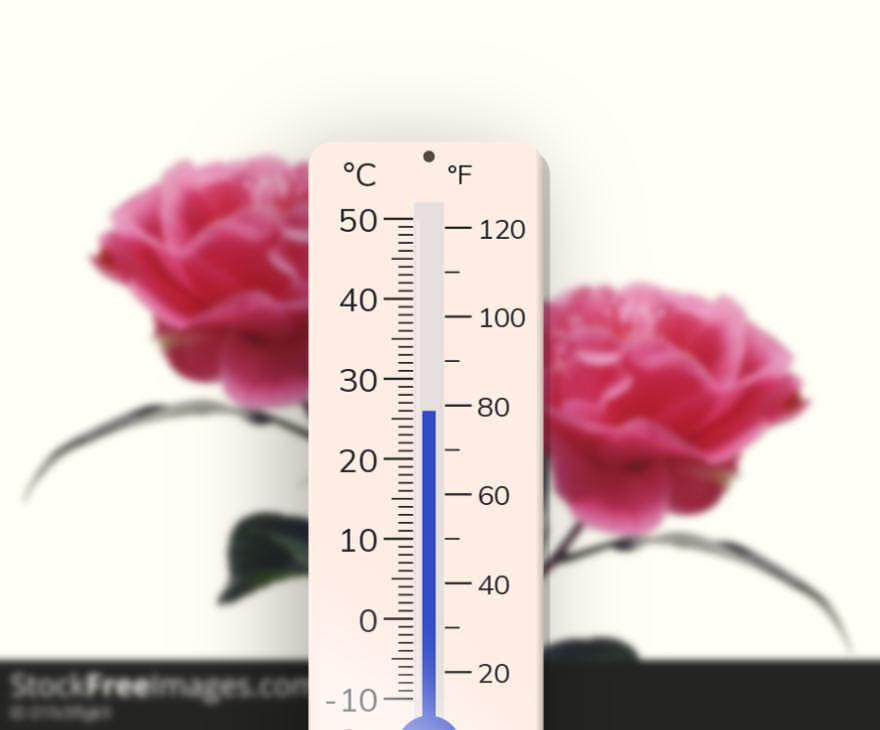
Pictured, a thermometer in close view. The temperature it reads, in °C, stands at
26 °C
